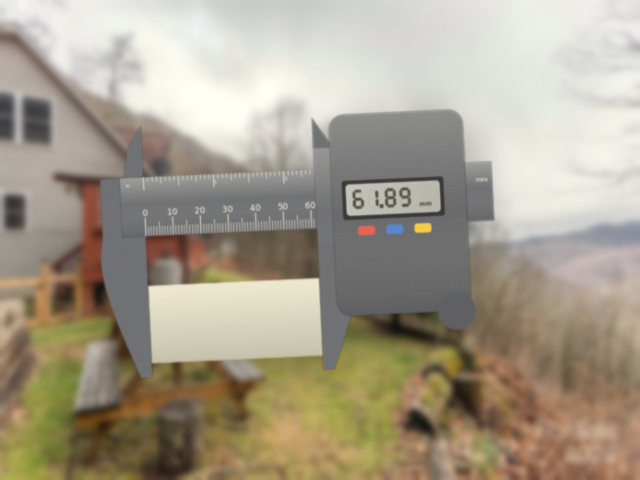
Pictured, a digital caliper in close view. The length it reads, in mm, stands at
61.89 mm
